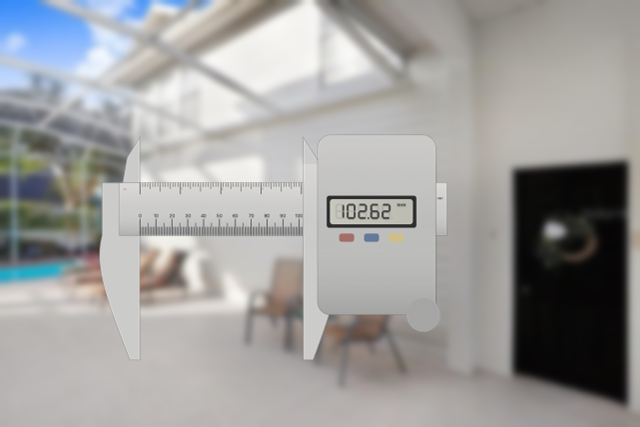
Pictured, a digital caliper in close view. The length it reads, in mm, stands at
102.62 mm
